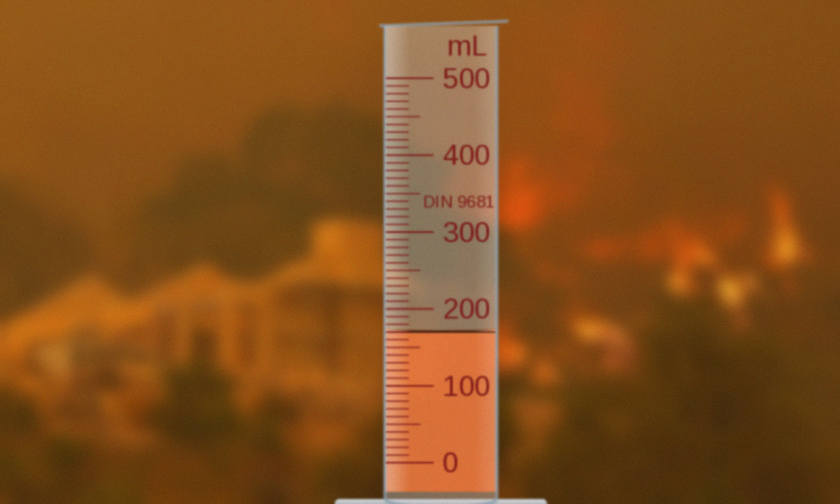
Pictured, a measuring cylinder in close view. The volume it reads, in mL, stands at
170 mL
